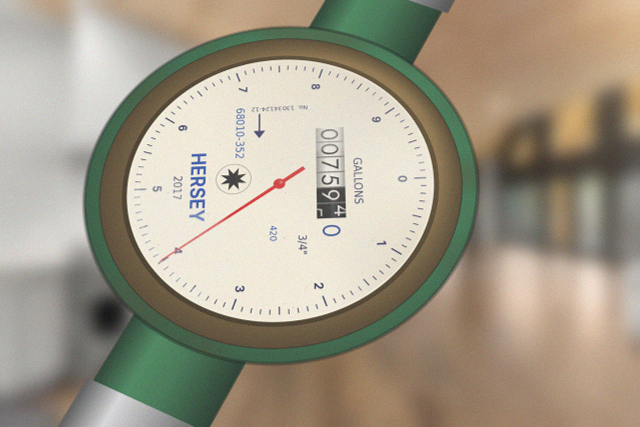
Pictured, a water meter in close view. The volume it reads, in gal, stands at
75944.0 gal
